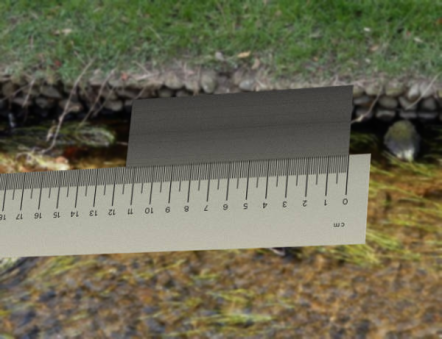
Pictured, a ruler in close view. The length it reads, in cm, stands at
11.5 cm
